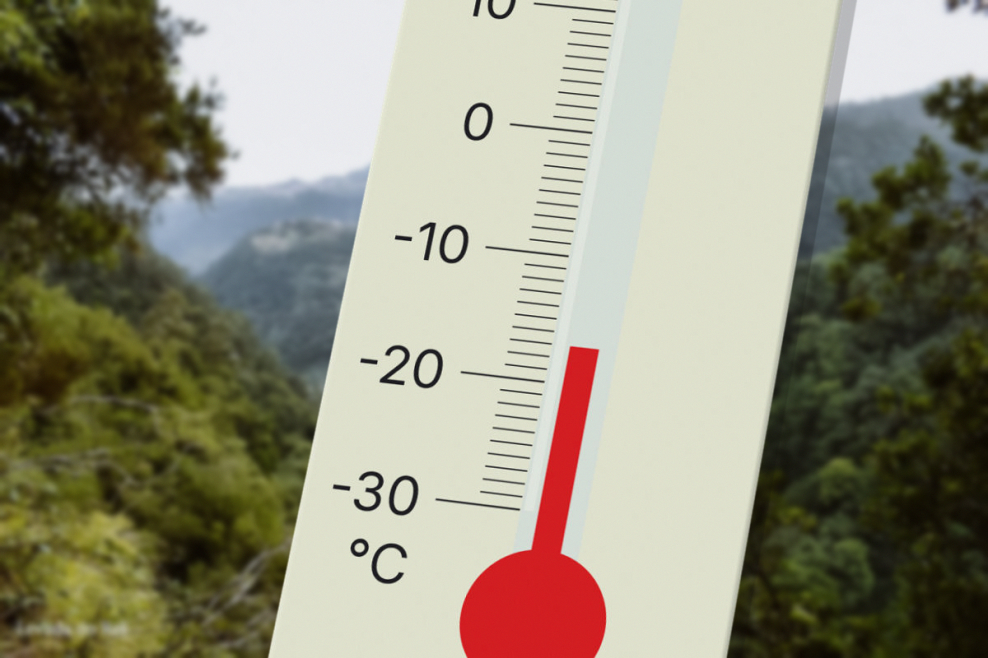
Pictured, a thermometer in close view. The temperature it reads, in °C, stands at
-17 °C
